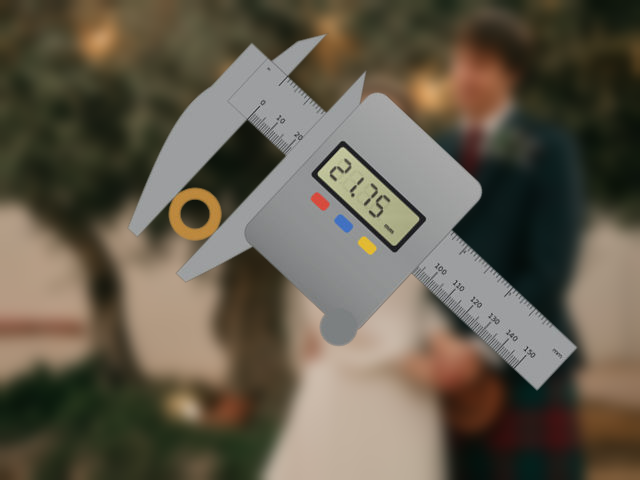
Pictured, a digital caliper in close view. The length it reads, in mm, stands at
21.75 mm
